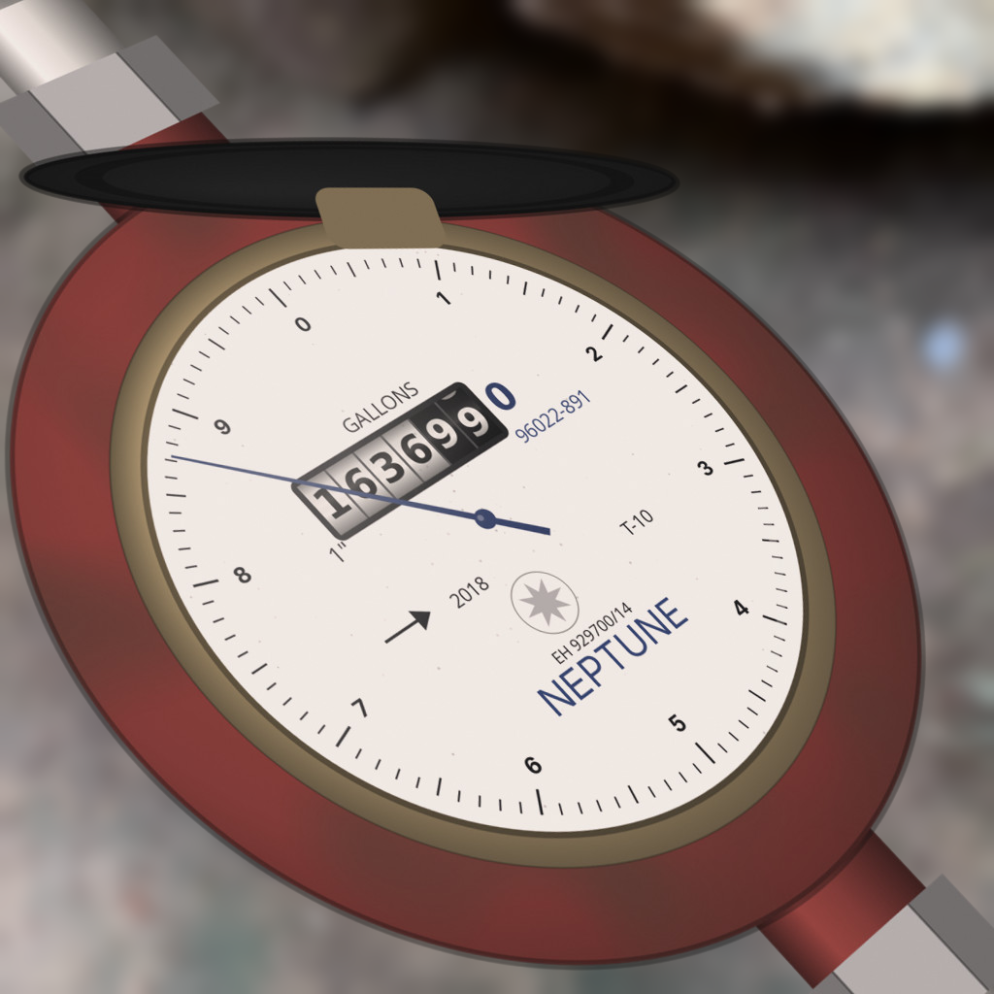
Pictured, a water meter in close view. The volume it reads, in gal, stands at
1636988.7 gal
